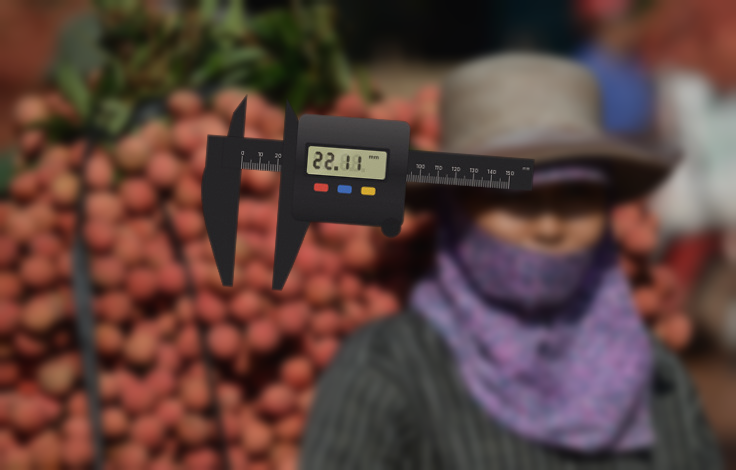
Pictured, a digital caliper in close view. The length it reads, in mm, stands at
22.11 mm
